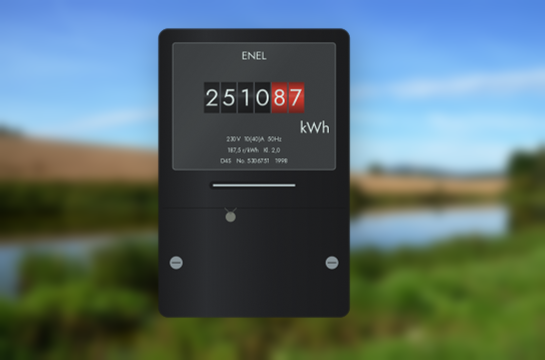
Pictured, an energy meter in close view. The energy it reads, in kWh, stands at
2510.87 kWh
